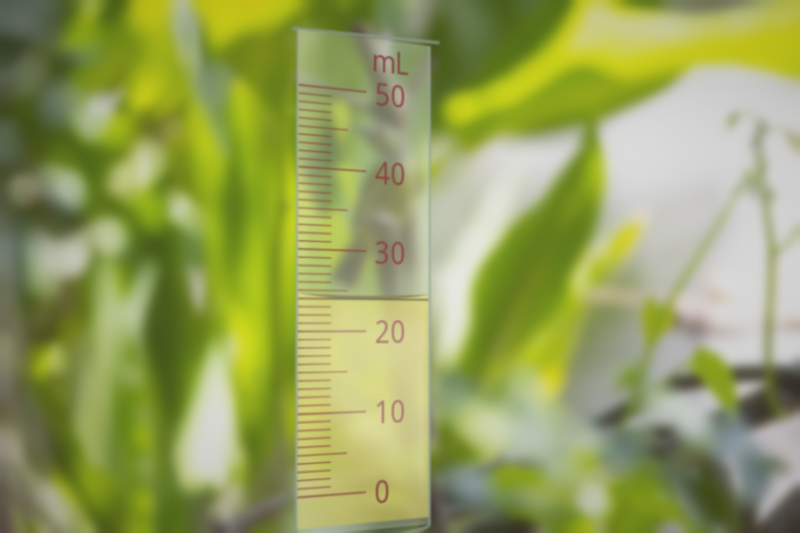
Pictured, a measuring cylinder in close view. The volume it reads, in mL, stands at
24 mL
